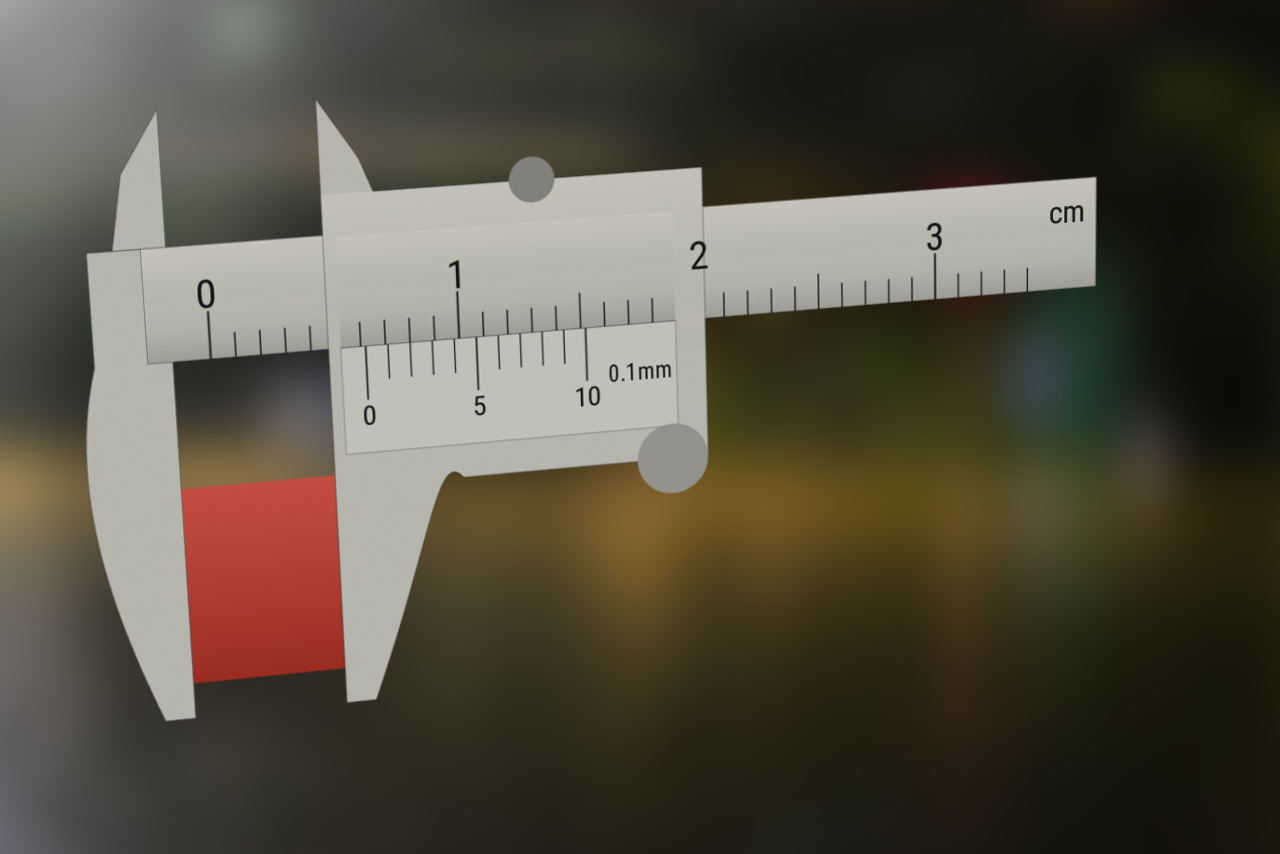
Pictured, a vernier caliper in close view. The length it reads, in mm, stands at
6.2 mm
